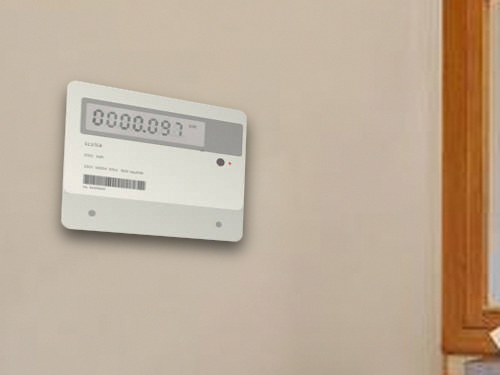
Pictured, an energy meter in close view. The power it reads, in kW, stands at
0.097 kW
